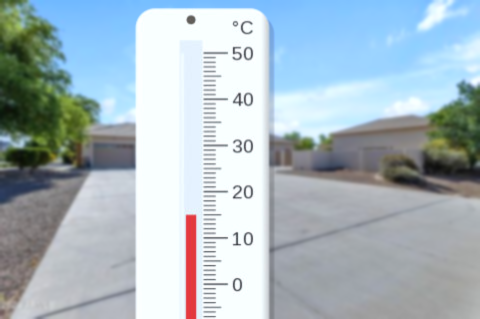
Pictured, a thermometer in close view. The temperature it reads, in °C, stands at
15 °C
